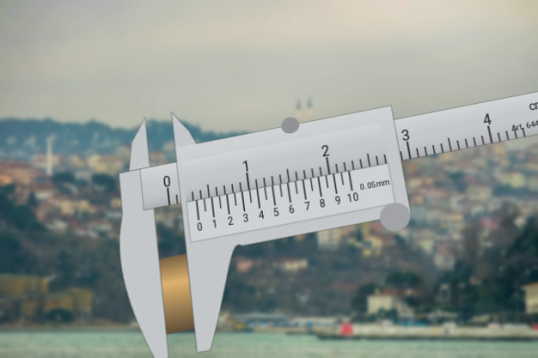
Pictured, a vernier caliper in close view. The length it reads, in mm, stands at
3.4 mm
